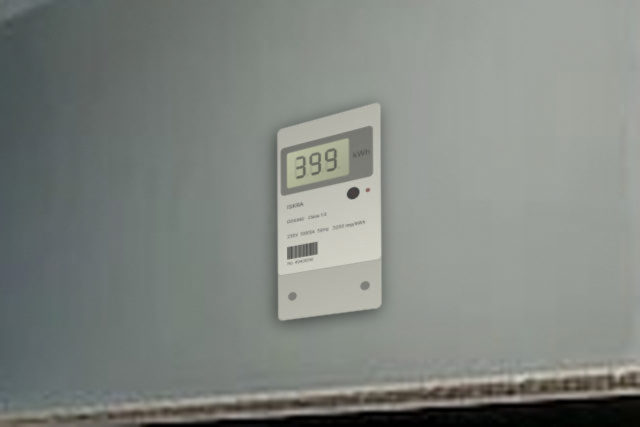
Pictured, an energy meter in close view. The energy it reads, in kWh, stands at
399 kWh
